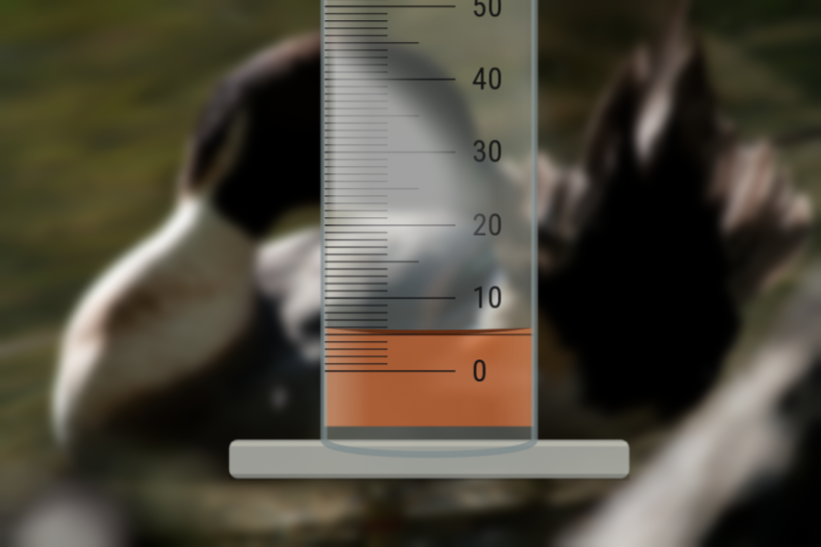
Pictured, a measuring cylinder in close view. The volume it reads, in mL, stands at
5 mL
